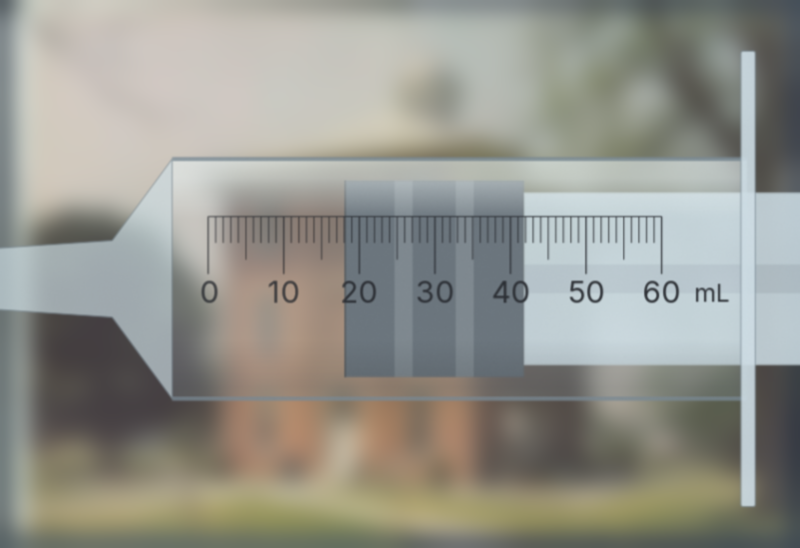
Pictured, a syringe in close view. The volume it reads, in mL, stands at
18 mL
